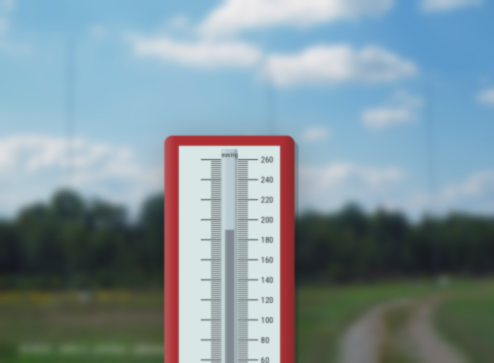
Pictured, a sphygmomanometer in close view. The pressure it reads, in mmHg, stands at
190 mmHg
